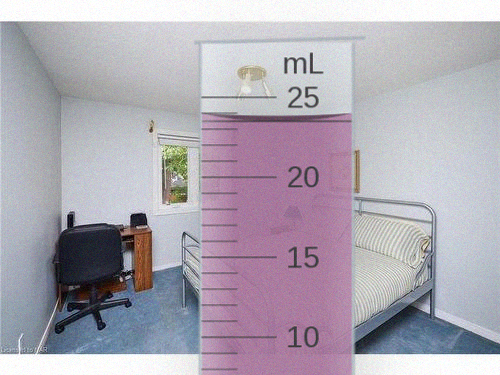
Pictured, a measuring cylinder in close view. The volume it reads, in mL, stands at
23.5 mL
